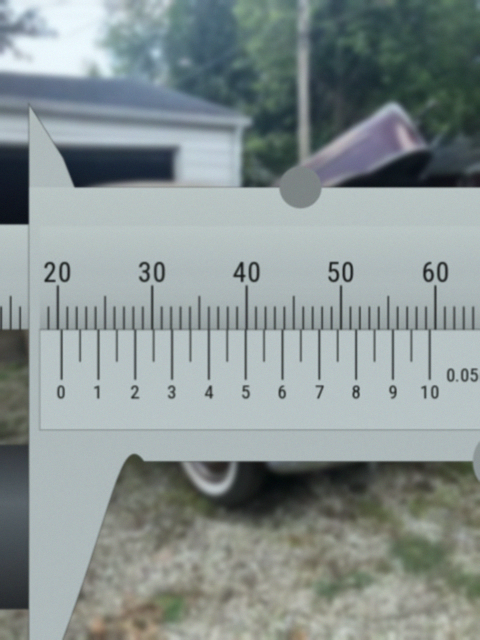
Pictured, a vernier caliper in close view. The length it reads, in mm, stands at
20.4 mm
